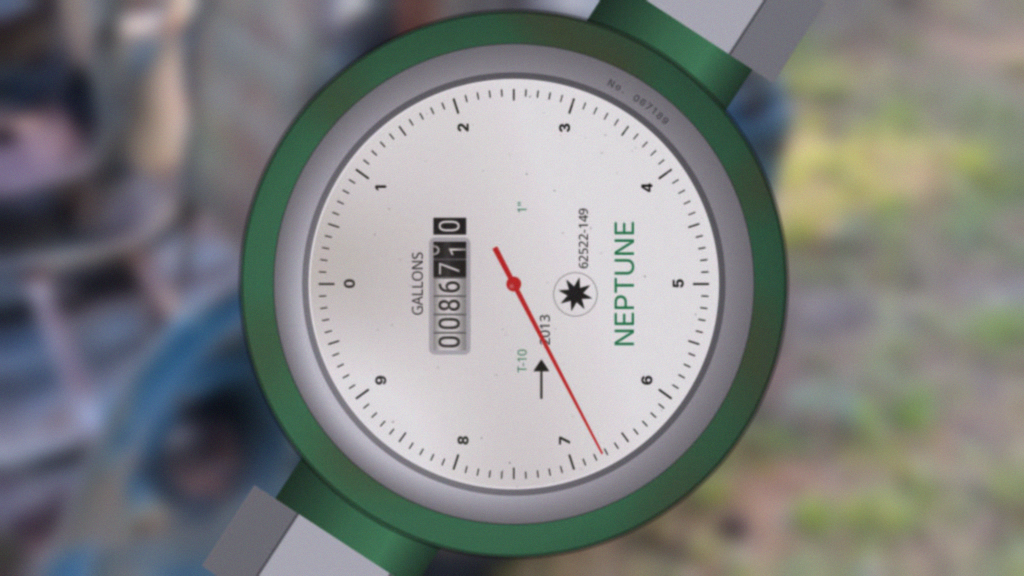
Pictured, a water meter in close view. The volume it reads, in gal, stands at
86706.7 gal
